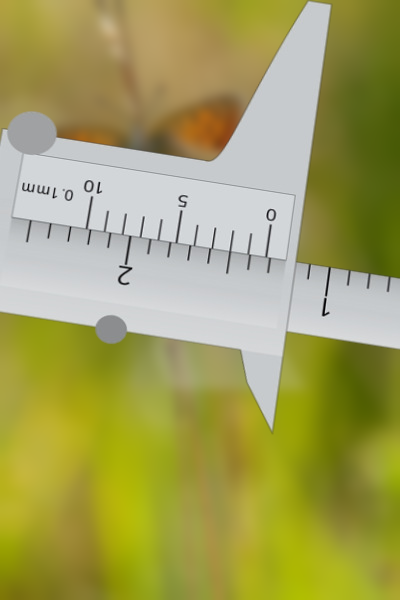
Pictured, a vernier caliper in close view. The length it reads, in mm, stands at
13.2 mm
